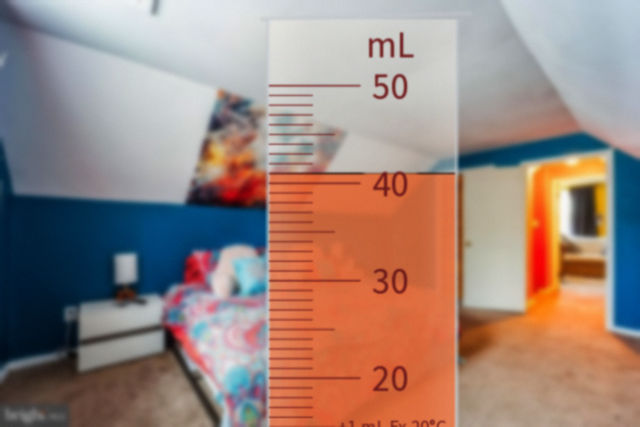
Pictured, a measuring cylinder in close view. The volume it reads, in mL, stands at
41 mL
